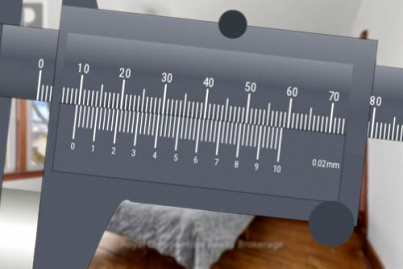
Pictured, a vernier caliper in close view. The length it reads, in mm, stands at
9.5 mm
